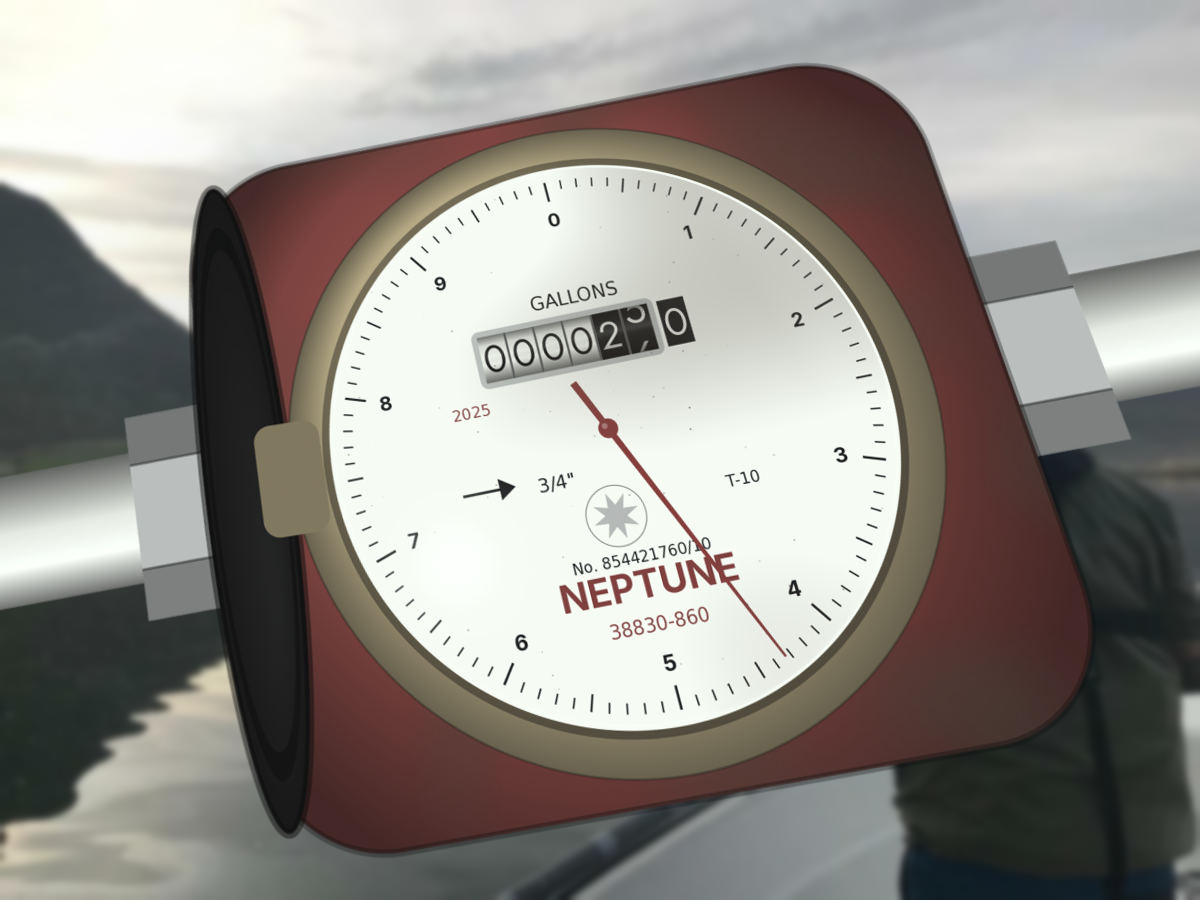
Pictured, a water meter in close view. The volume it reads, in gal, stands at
254.3 gal
